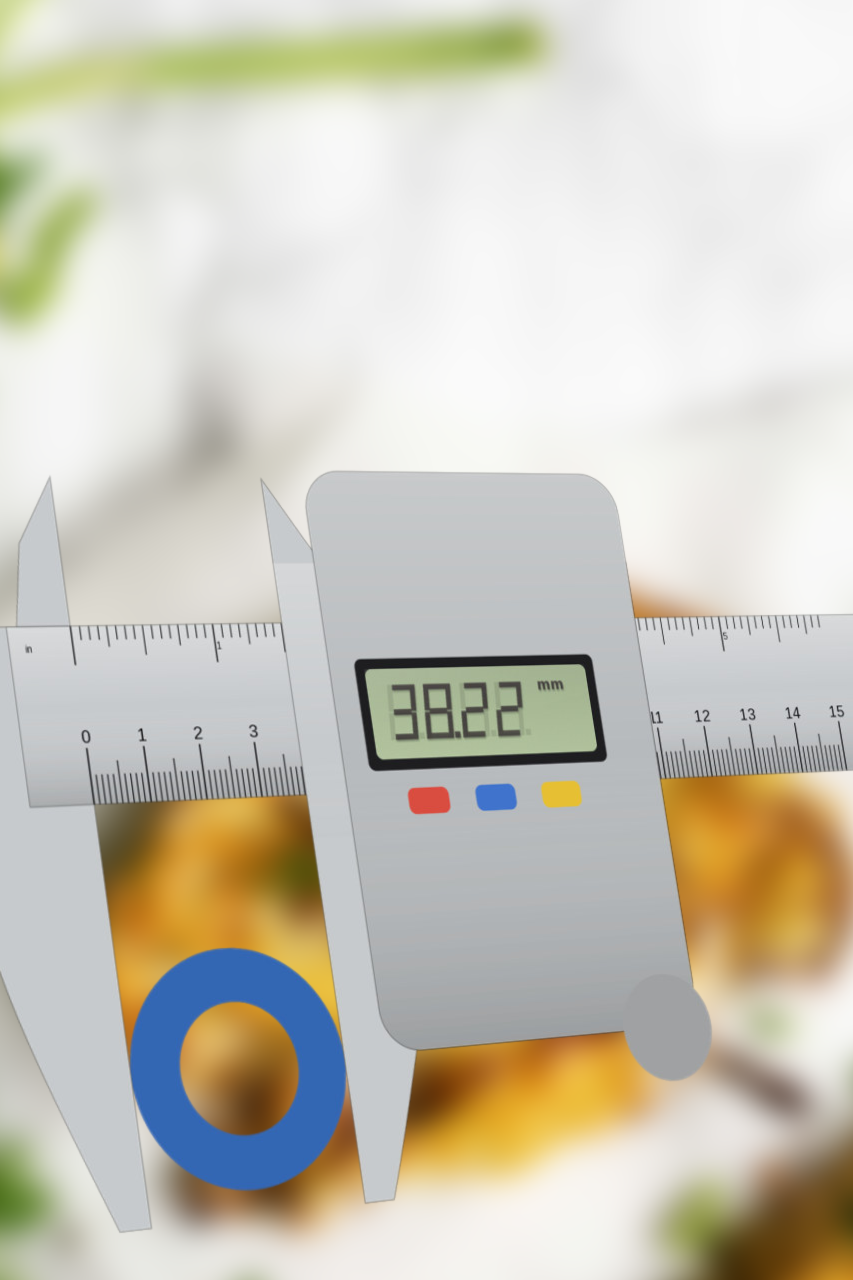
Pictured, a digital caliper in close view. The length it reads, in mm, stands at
38.22 mm
